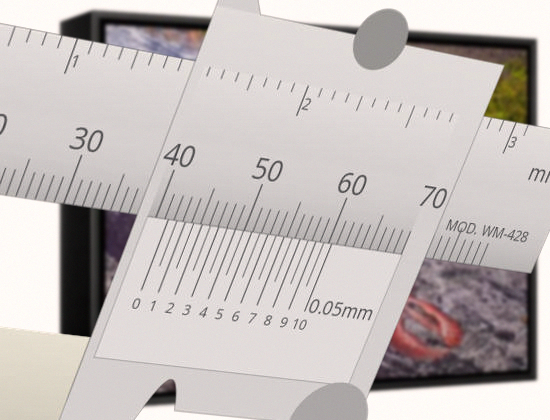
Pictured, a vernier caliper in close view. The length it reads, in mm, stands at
41.4 mm
